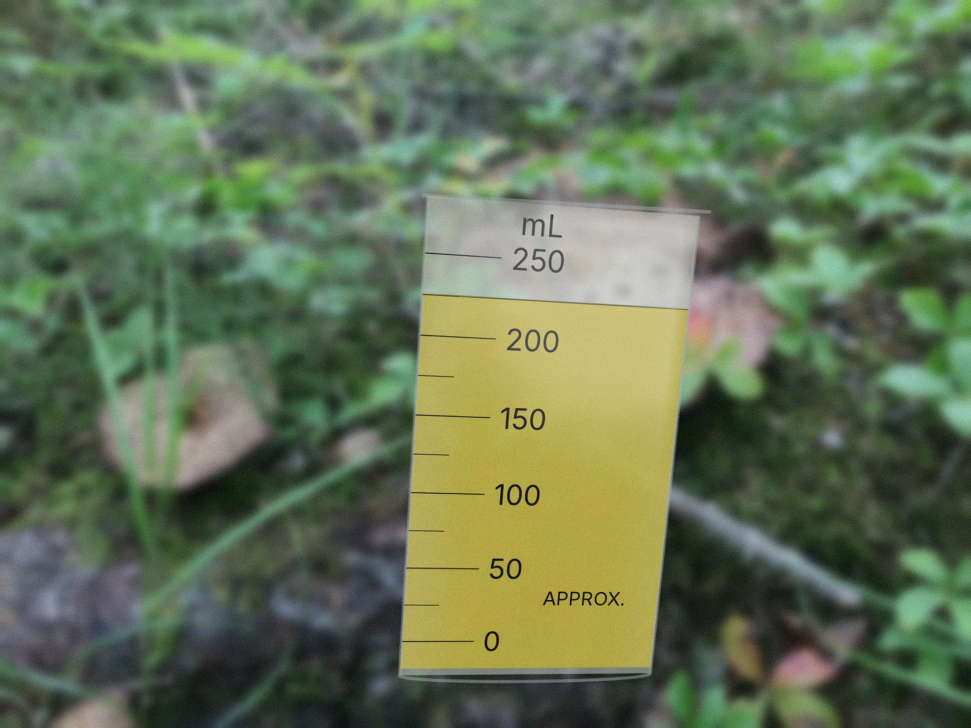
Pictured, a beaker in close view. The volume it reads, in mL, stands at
225 mL
